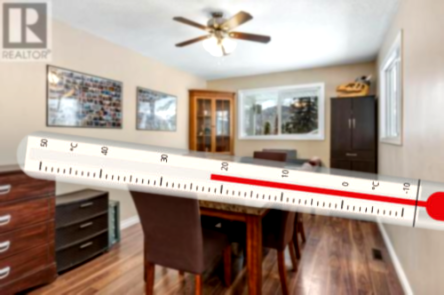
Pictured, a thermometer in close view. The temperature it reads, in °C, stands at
22 °C
